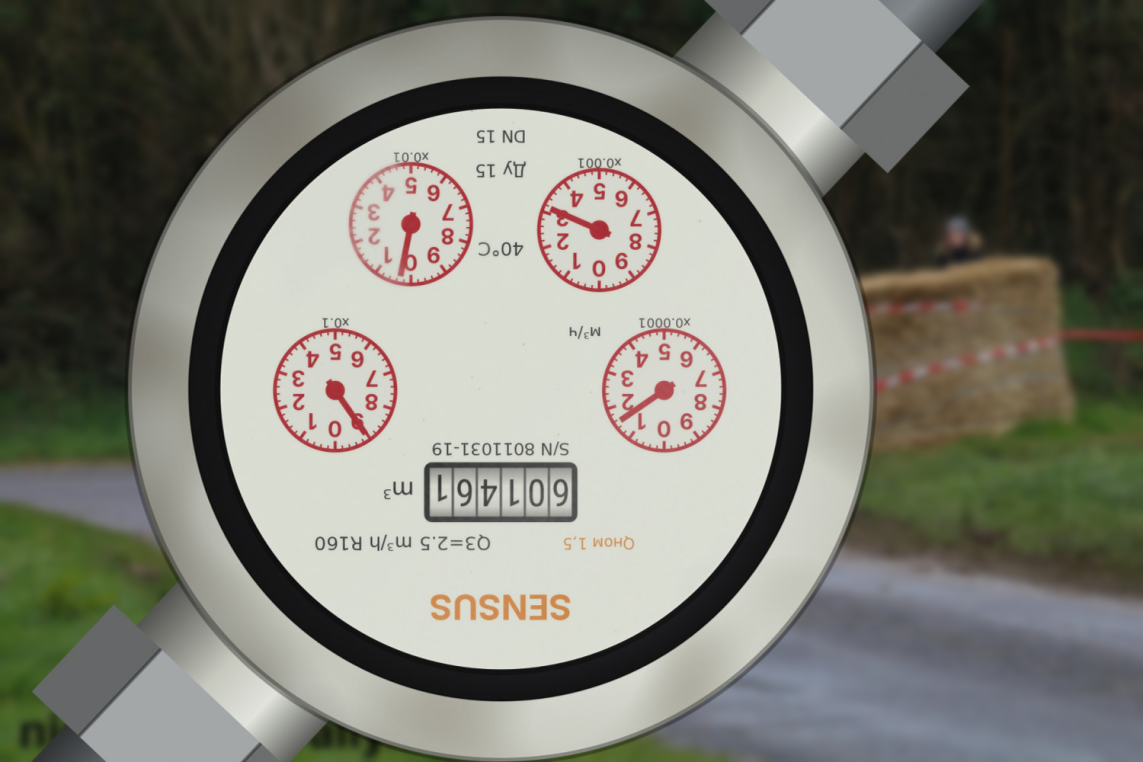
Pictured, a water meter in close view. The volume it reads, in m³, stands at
601460.9031 m³
